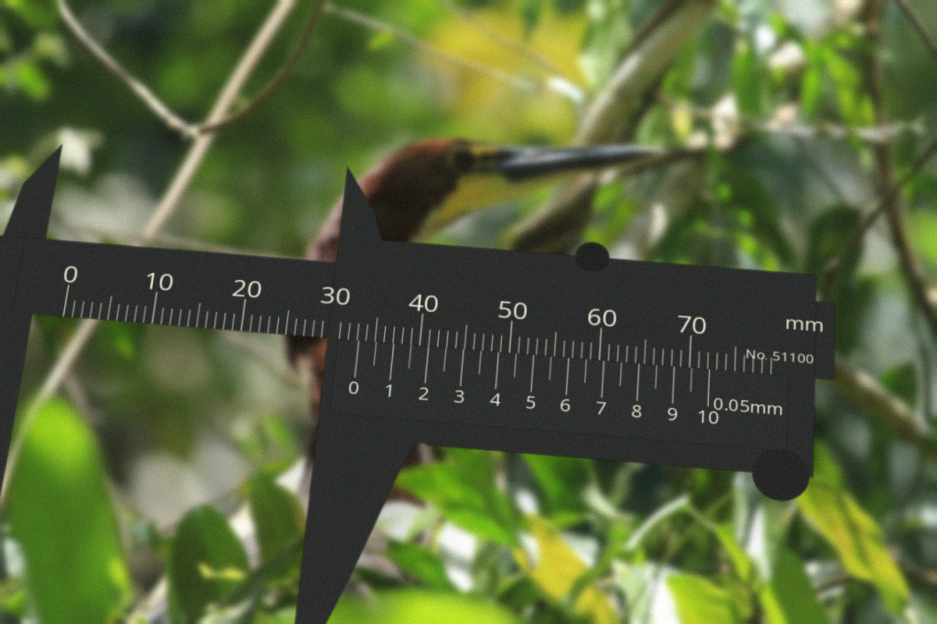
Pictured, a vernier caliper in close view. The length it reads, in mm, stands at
33.2 mm
